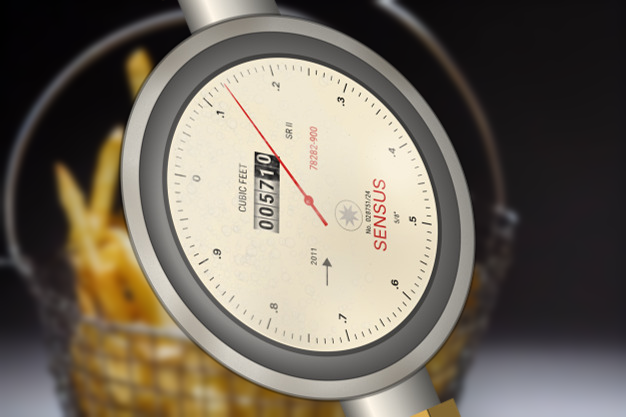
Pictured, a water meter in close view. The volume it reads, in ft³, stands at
5710.13 ft³
